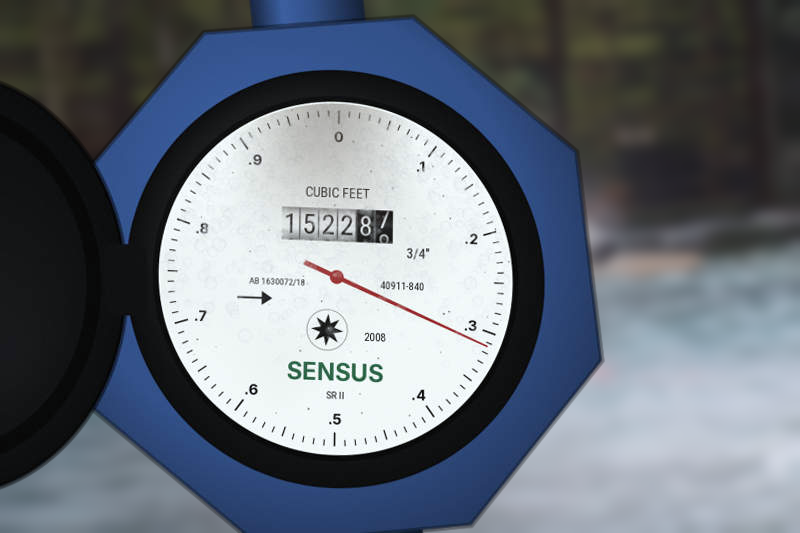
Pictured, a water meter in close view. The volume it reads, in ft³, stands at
152287.31 ft³
